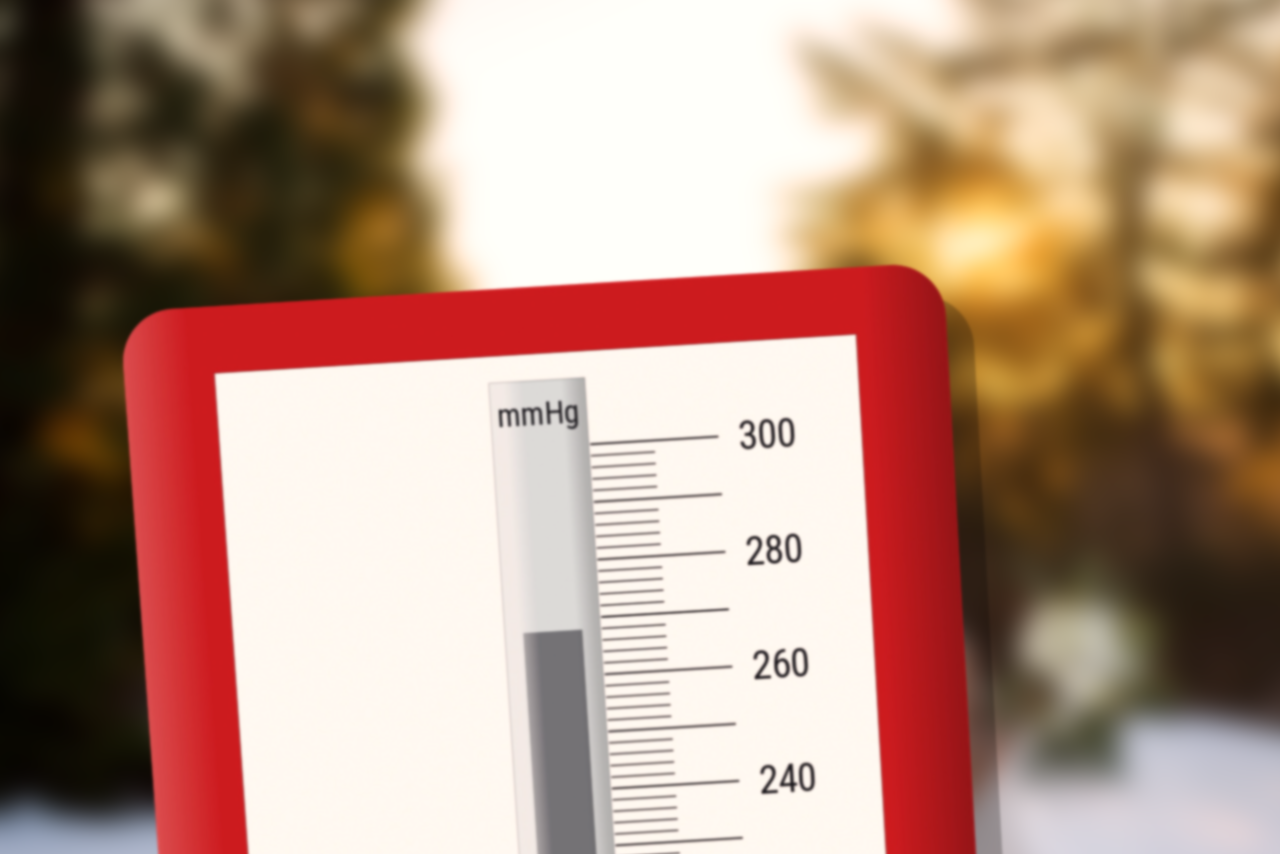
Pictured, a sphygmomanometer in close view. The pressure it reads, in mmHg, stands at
268 mmHg
